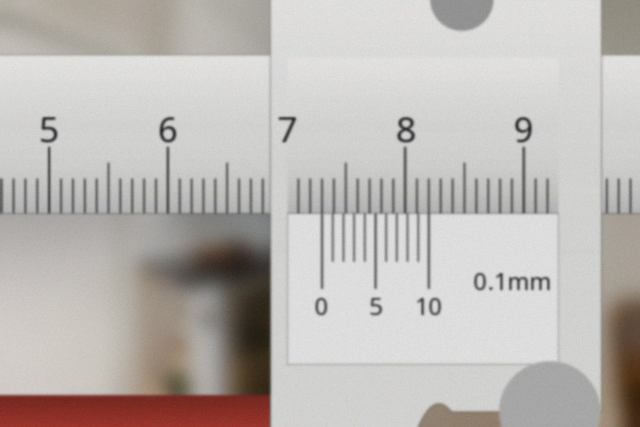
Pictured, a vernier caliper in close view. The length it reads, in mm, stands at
73.0 mm
